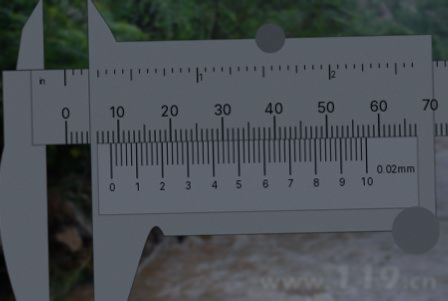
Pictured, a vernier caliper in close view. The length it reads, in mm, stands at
8.5 mm
